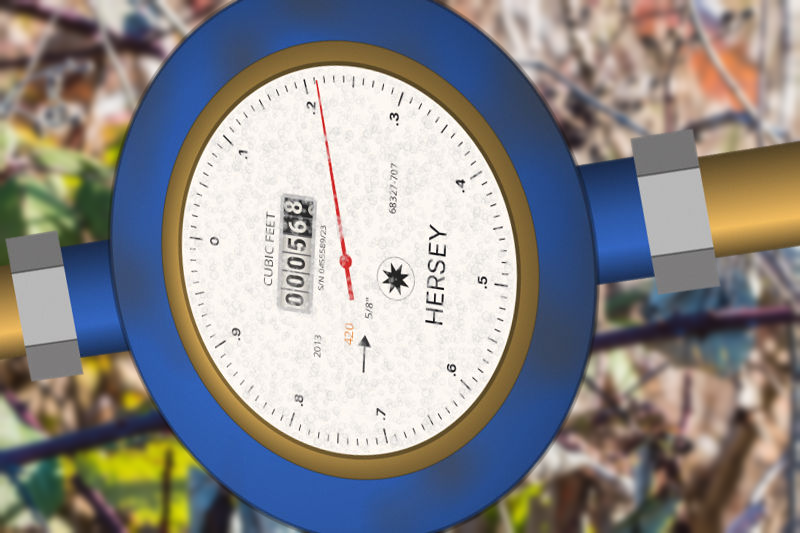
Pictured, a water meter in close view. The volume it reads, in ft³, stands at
568.21 ft³
